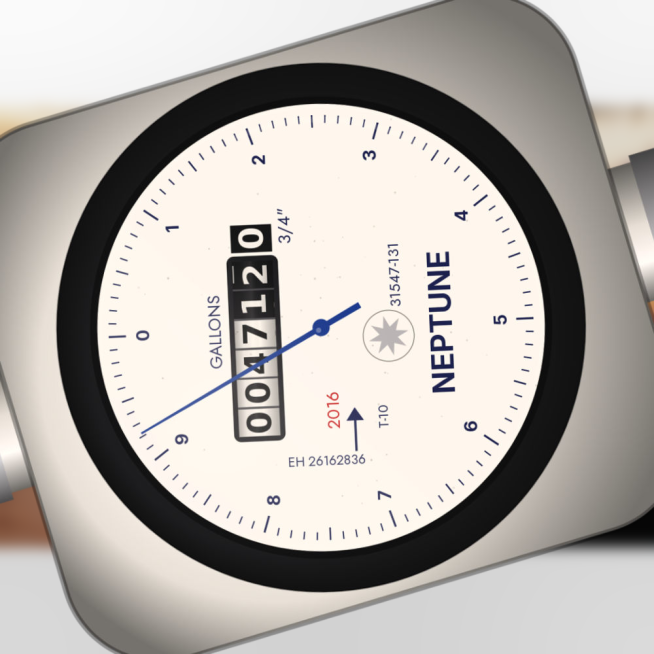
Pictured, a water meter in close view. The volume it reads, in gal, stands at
47119.2 gal
